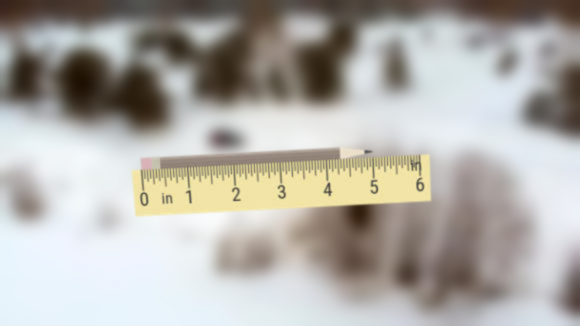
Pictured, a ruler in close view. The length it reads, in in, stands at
5 in
